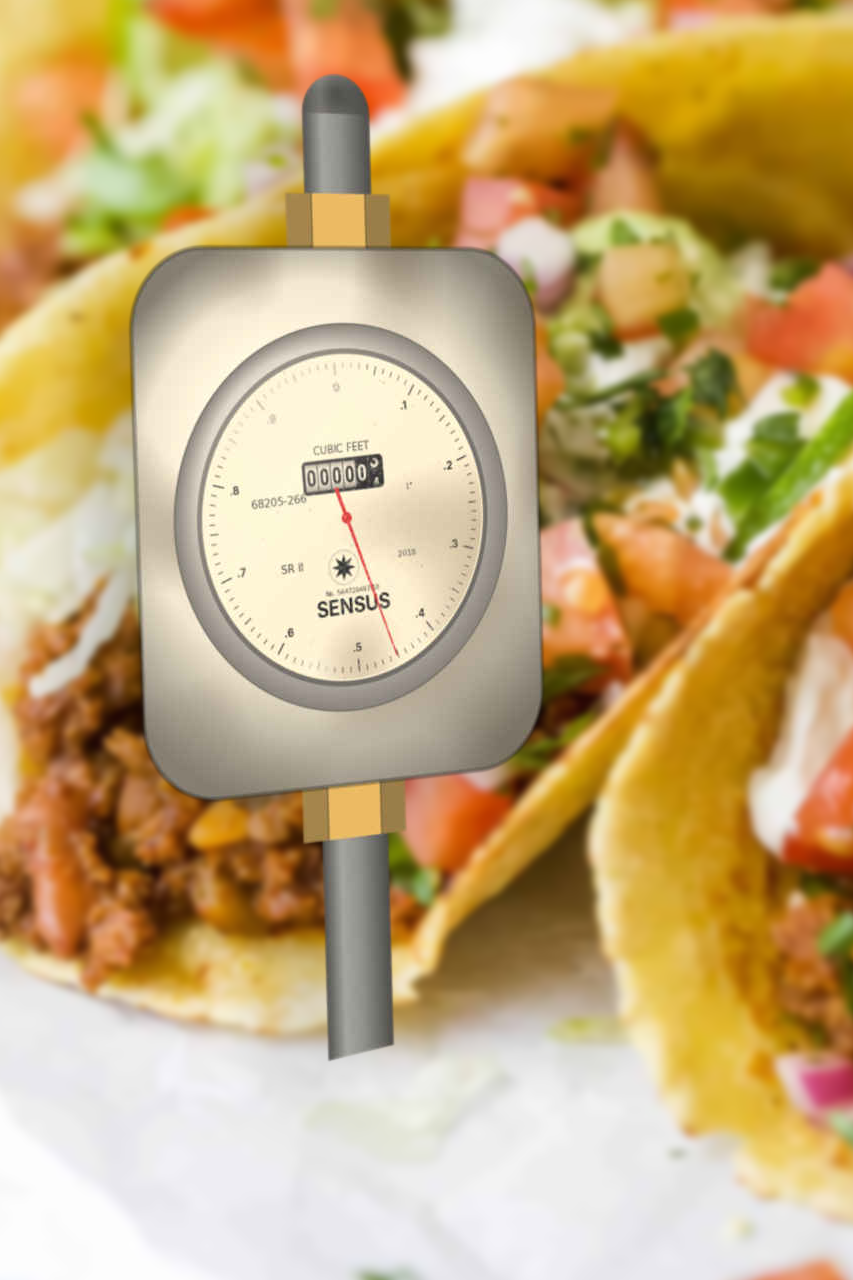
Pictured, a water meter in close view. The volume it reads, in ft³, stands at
3.45 ft³
